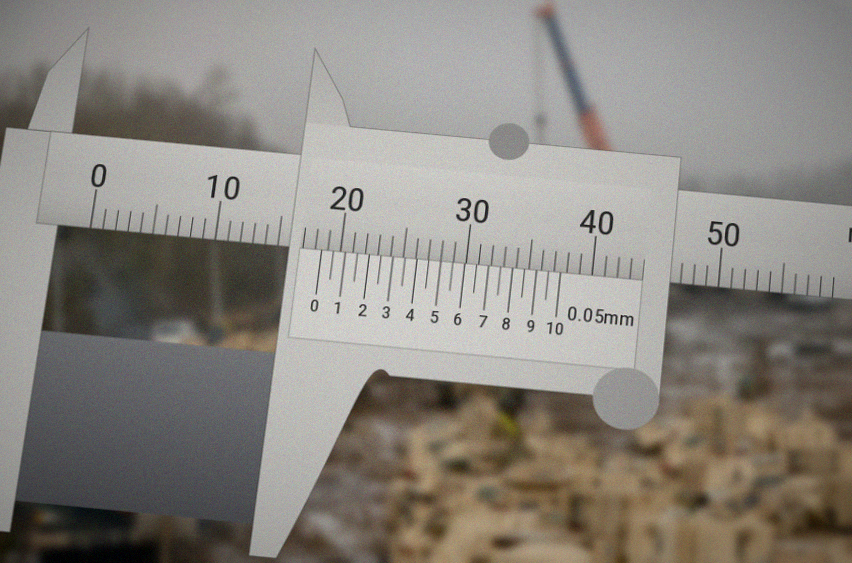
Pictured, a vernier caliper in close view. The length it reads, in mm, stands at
18.5 mm
